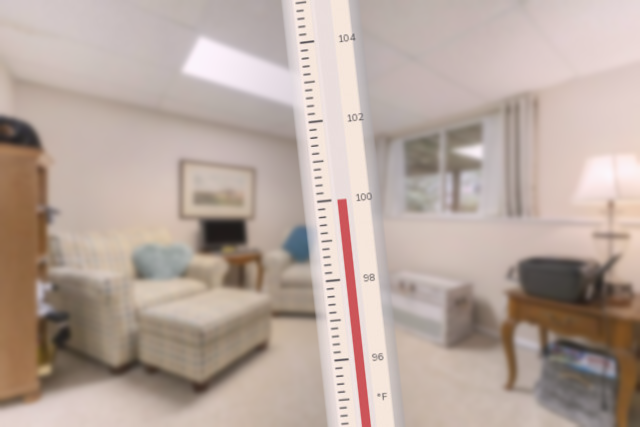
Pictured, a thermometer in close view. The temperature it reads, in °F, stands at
100 °F
